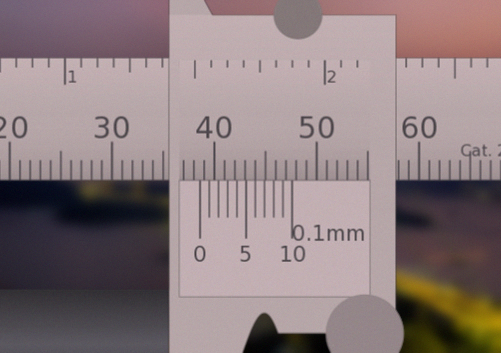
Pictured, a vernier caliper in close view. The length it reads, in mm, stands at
38.6 mm
